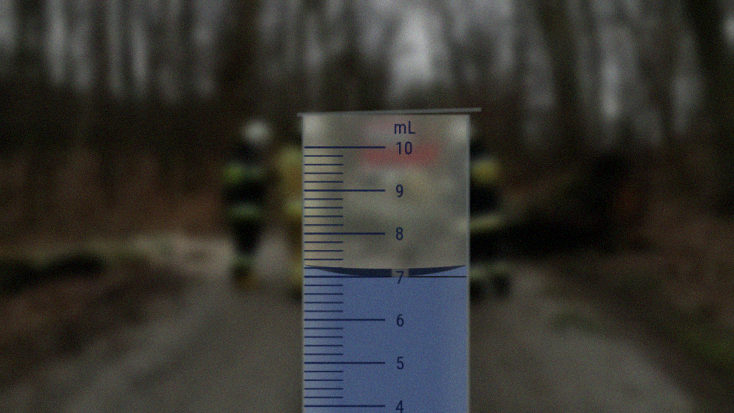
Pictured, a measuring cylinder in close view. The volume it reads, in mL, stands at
7 mL
